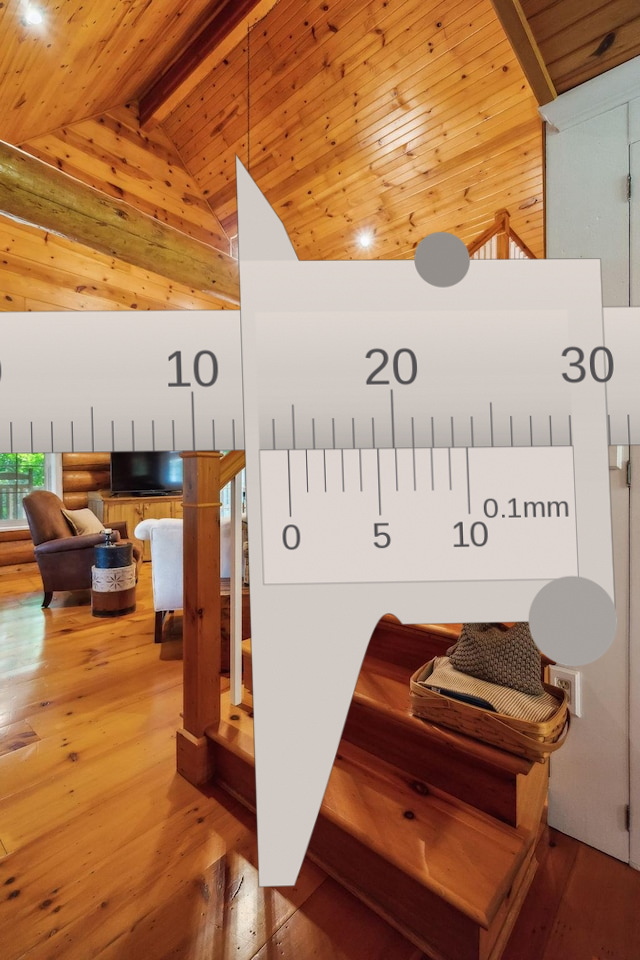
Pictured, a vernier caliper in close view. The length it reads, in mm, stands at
14.7 mm
